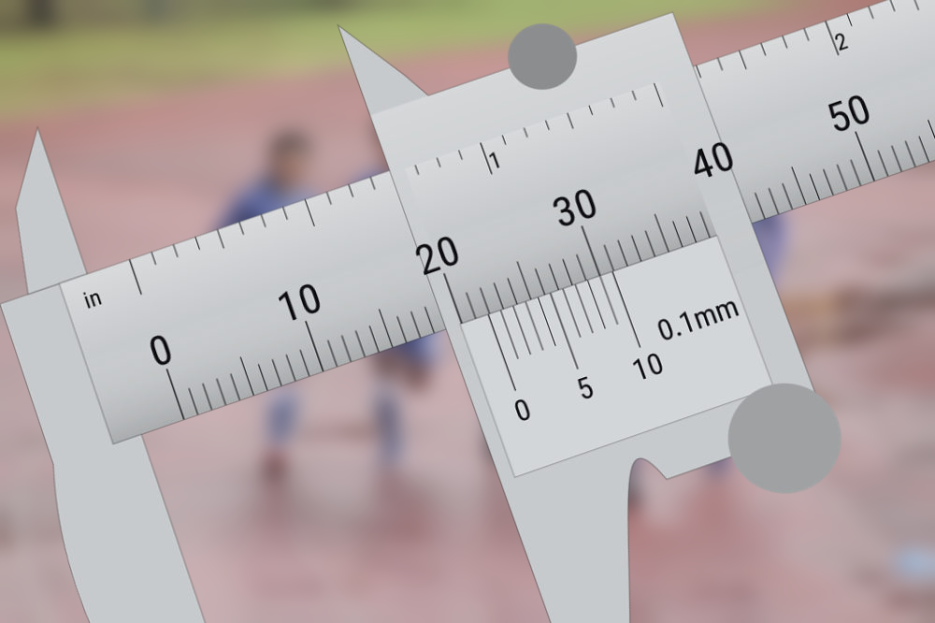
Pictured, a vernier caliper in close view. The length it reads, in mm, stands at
21.9 mm
